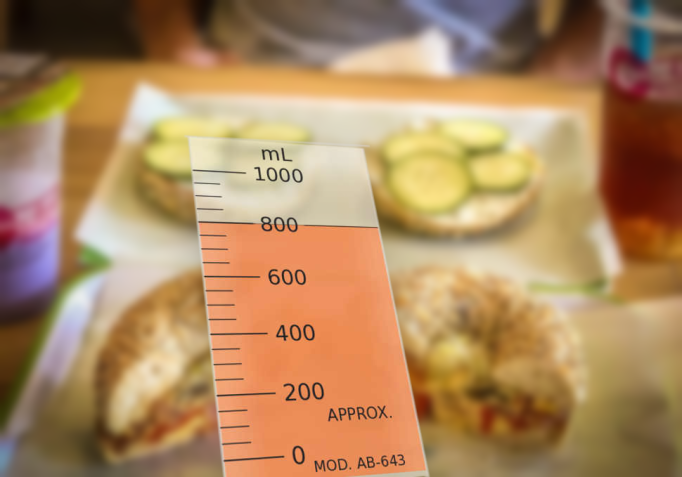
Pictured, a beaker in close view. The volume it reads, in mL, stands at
800 mL
